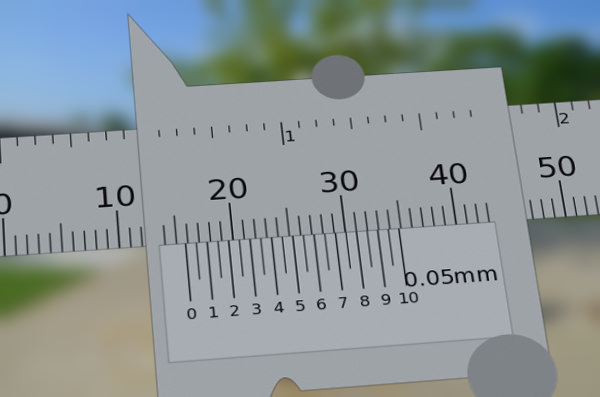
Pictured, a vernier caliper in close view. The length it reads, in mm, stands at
15.8 mm
